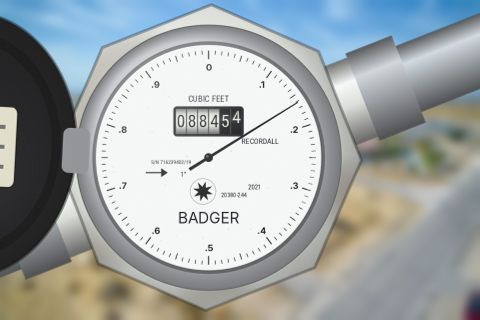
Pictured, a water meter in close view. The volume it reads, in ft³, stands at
88454.16 ft³
